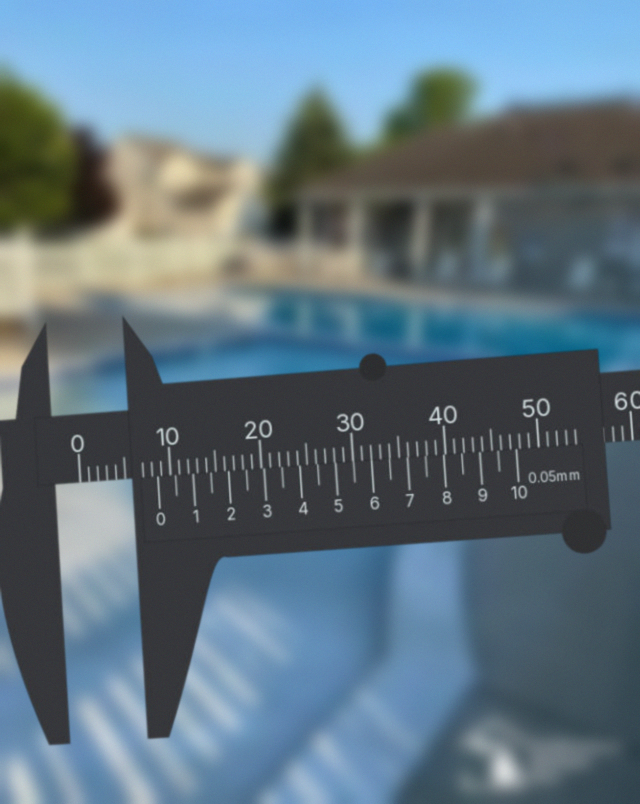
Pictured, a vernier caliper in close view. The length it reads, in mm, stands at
8.6 mm
